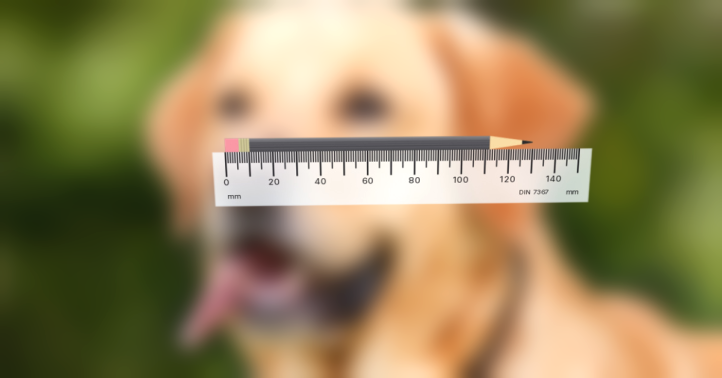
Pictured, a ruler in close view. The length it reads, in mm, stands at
130 mm
